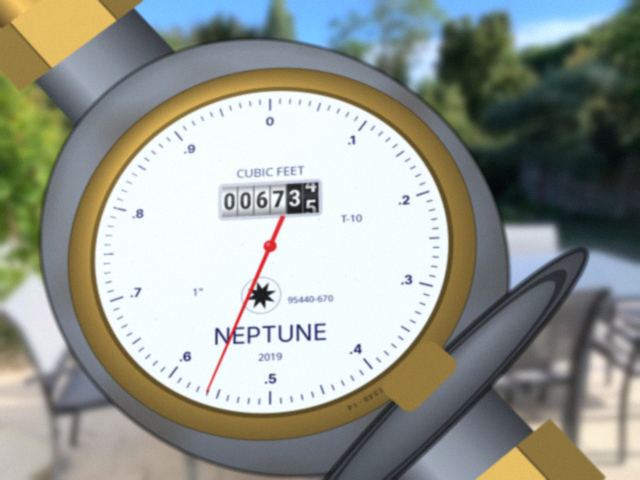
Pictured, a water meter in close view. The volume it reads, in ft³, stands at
6734.56 ft³
